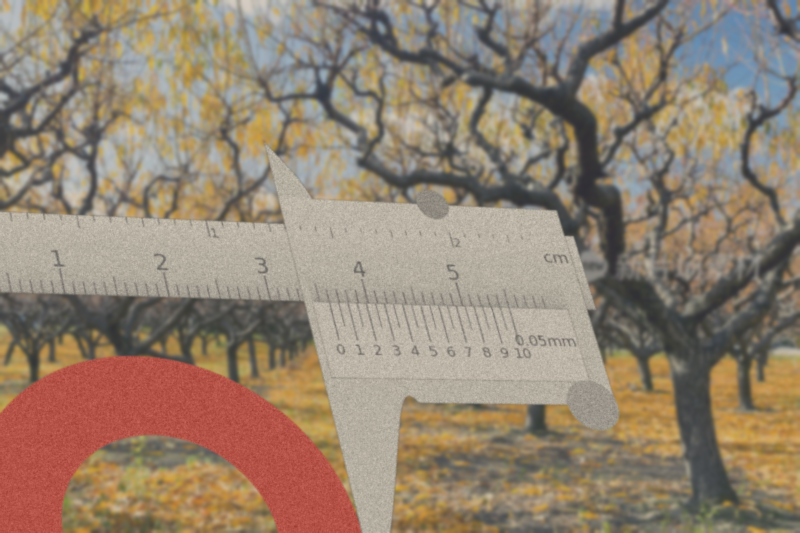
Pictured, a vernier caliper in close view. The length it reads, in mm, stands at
36.0 mm
